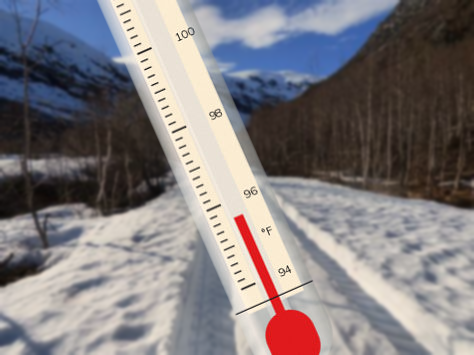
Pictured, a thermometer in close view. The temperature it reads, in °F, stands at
95.6 °F
